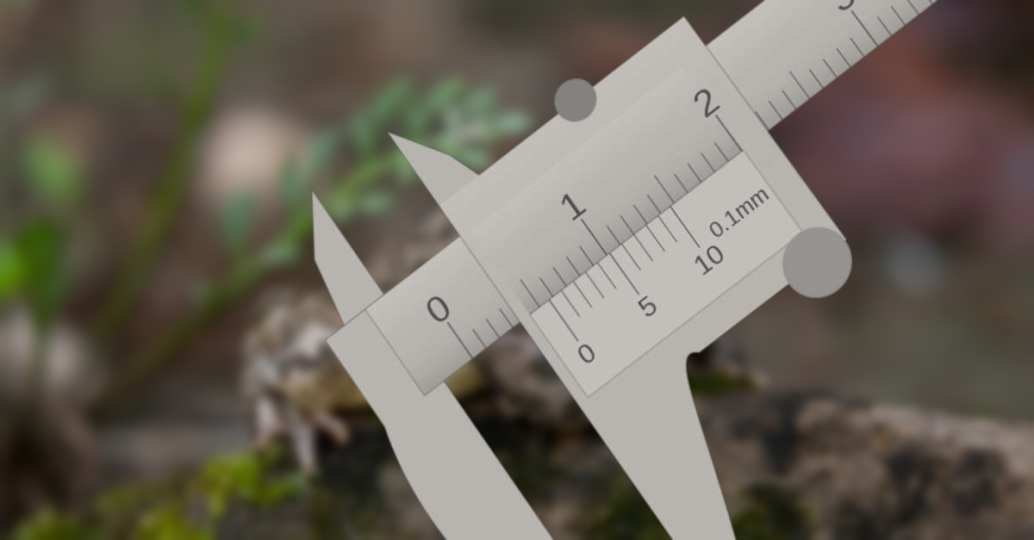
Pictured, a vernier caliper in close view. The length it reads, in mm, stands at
5.7 mm
